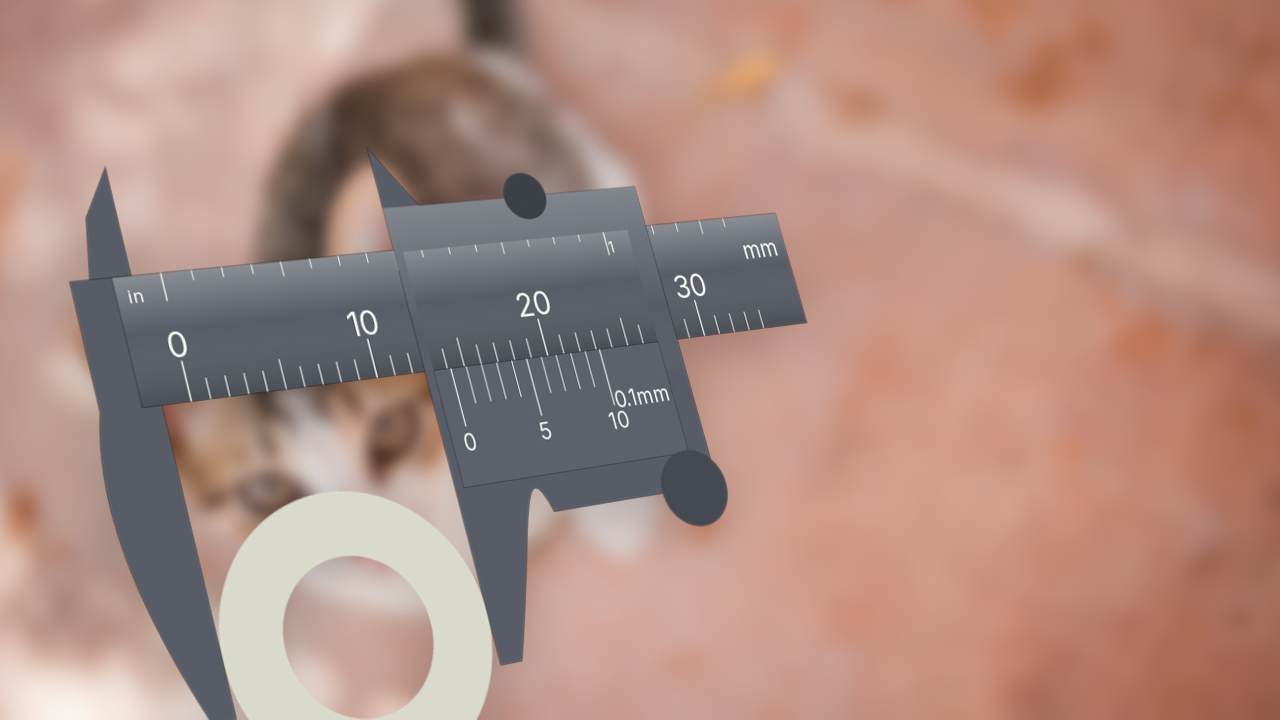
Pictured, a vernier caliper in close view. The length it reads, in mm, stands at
14.2 mm
